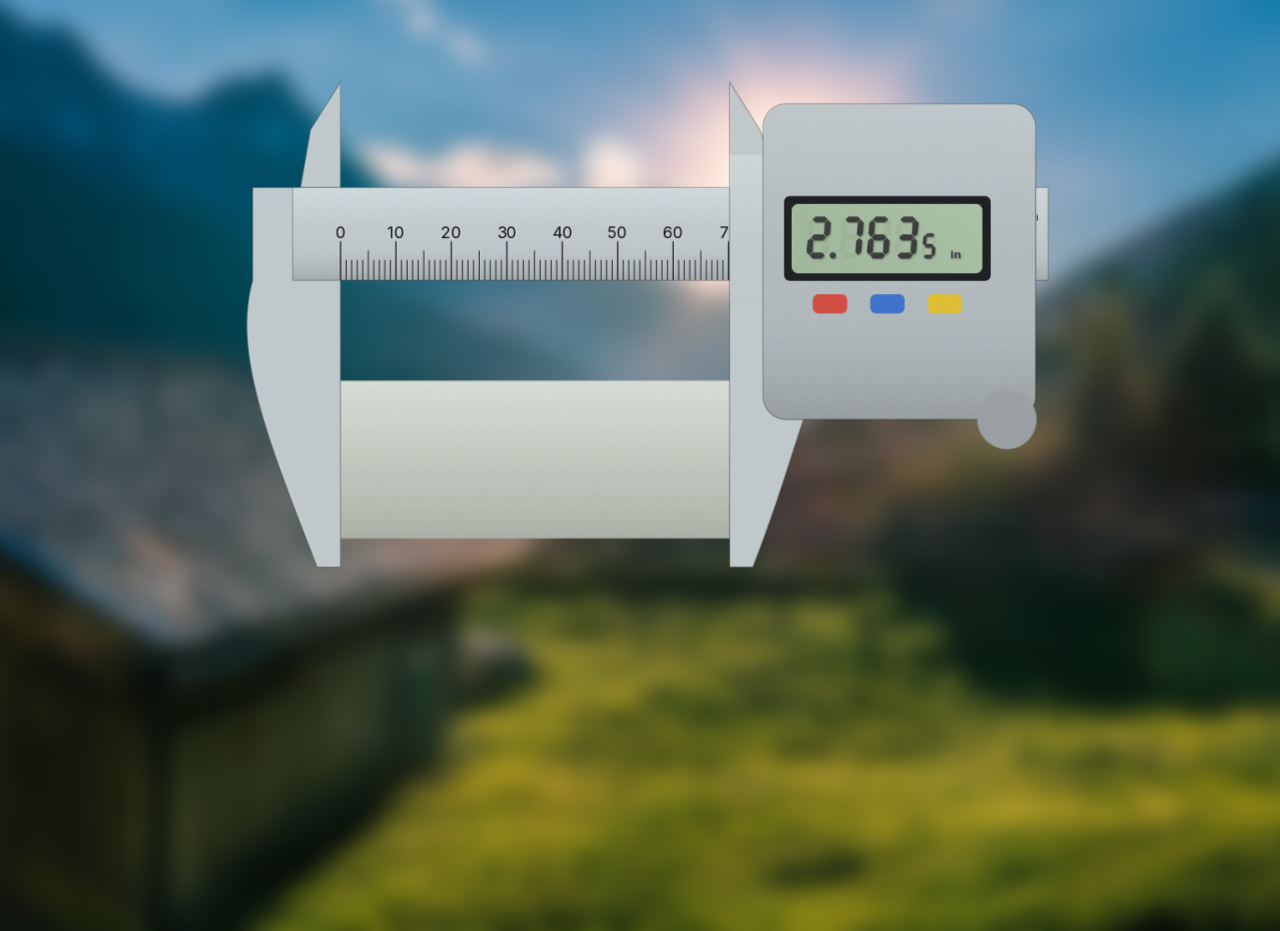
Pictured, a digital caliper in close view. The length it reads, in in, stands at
2.7635 in
